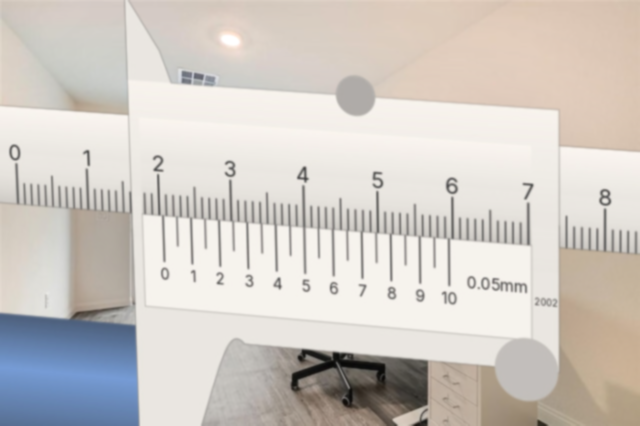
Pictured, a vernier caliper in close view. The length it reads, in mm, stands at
20.5 mm
